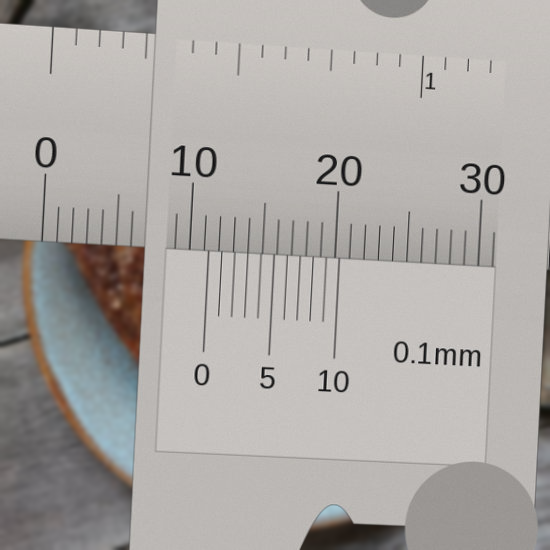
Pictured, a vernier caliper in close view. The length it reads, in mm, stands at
11.3 mm
